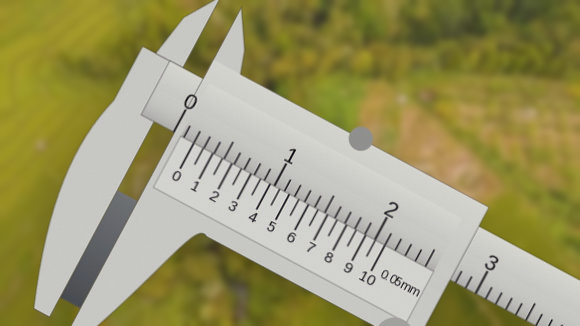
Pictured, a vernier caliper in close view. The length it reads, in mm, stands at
2.0 mm
